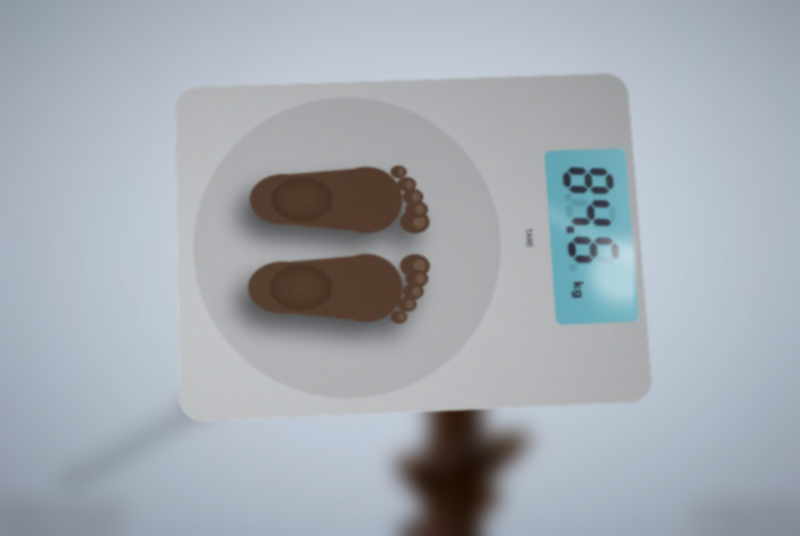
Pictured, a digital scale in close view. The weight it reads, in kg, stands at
84.6 kg
